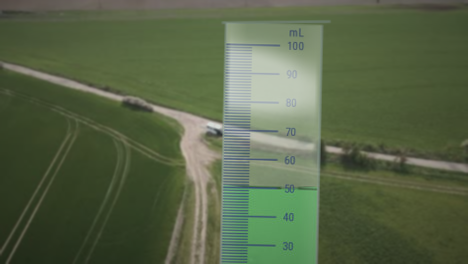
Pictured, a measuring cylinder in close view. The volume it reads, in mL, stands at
50 mL
